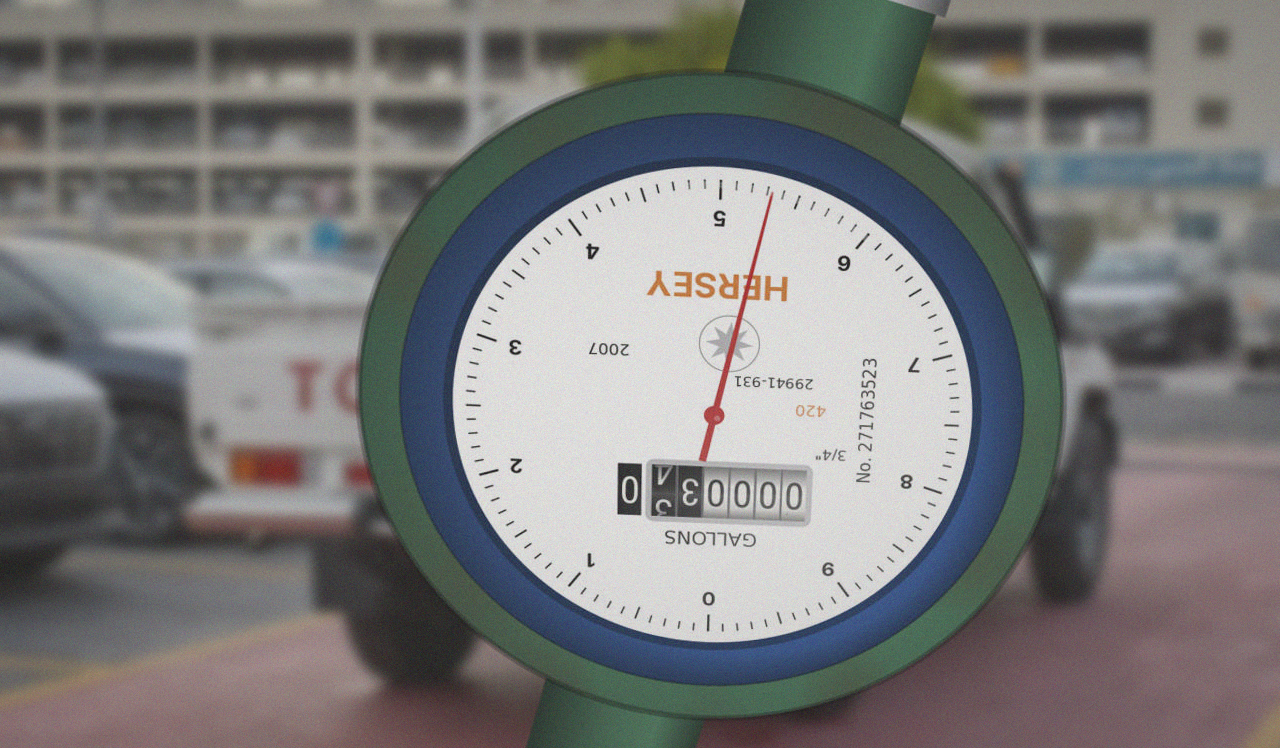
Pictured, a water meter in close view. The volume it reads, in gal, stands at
335.3 gal
